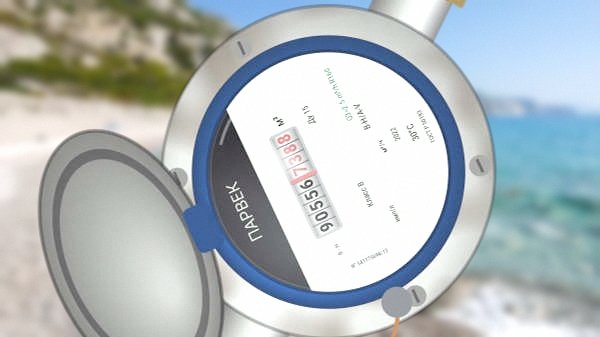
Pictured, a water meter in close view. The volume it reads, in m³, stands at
90556.7388 m³
